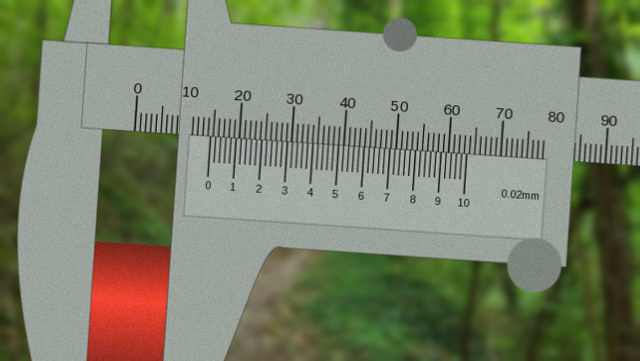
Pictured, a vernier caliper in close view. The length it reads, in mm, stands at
14.5 mm
